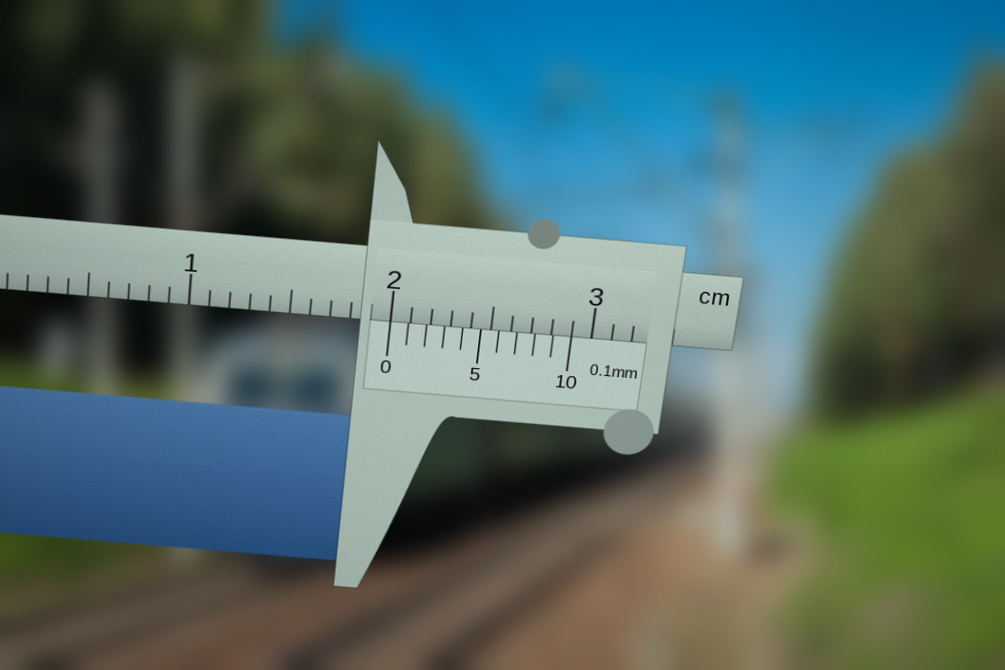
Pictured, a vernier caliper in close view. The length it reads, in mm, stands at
20.0 mm
